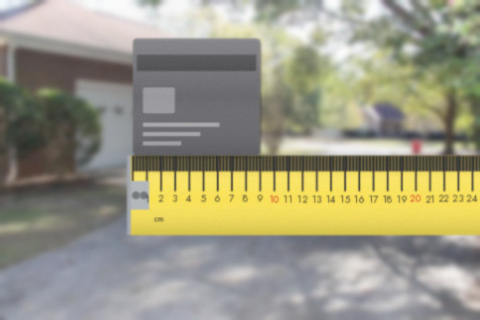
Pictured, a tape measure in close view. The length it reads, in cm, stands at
9 cm
